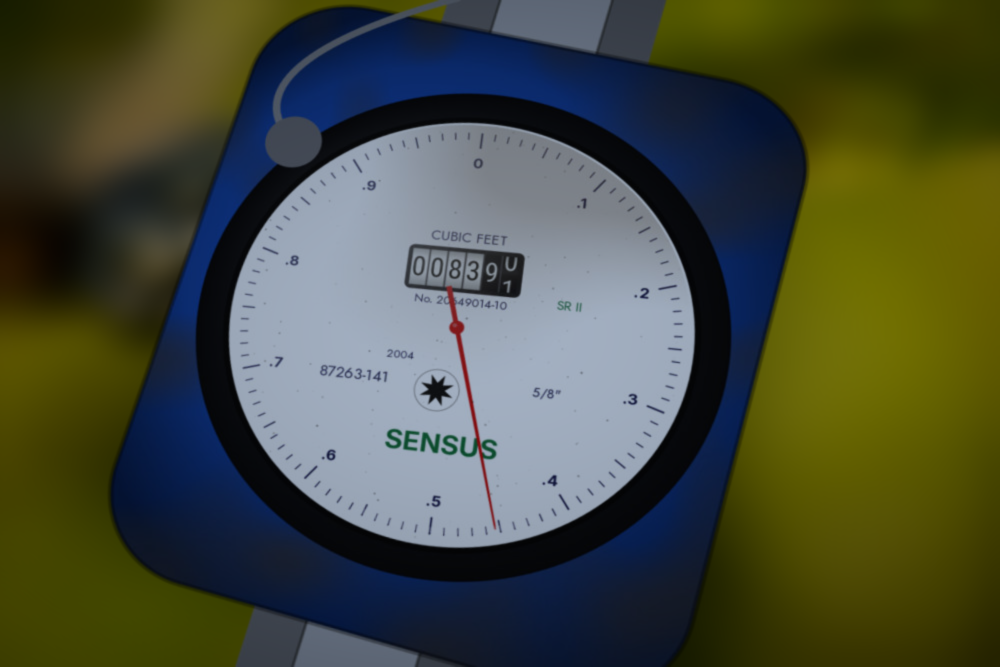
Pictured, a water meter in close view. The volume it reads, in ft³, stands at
8390.45 ft³
